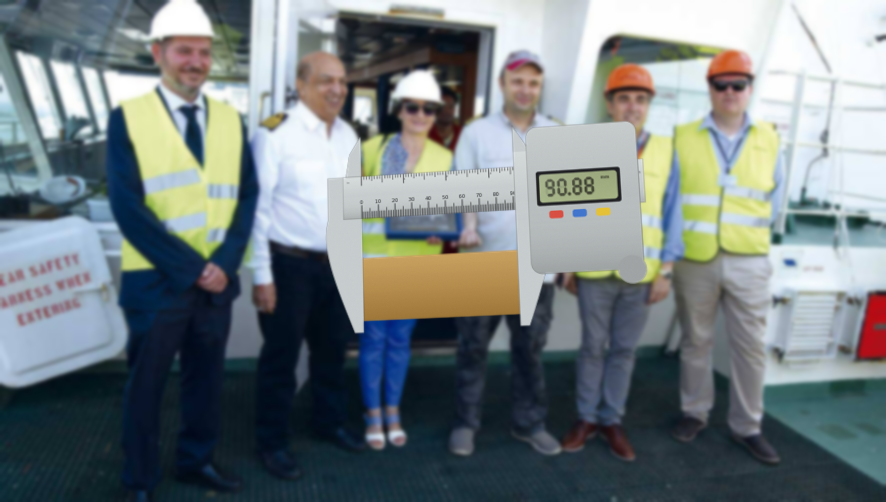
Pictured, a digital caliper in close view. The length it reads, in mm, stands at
90.88 mm
